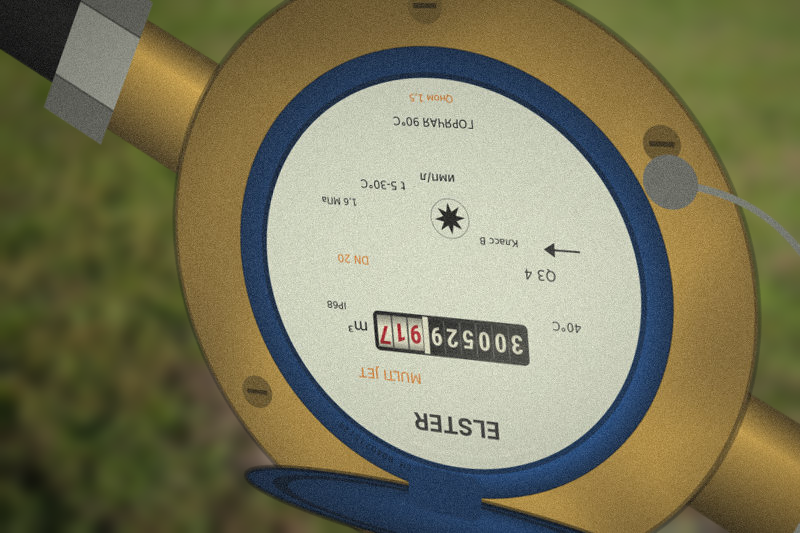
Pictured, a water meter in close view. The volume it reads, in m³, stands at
300529.917 m³
